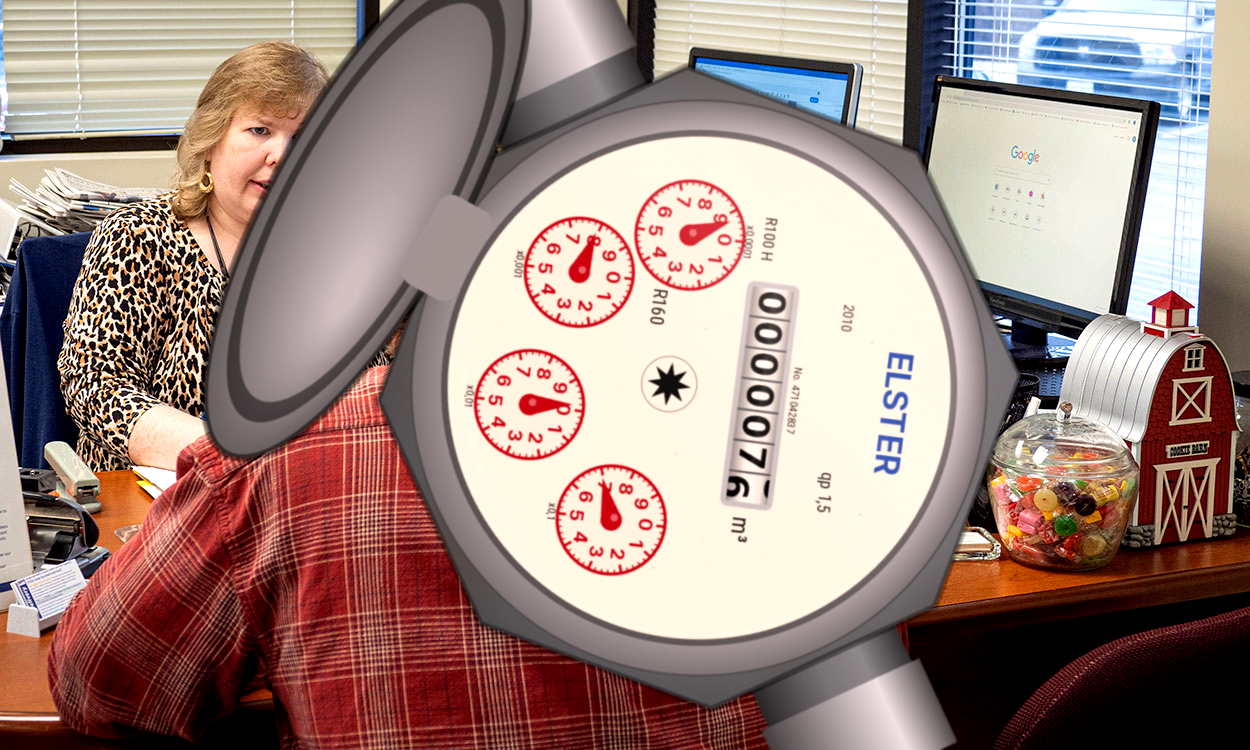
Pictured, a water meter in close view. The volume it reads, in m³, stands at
75.6979 m³
